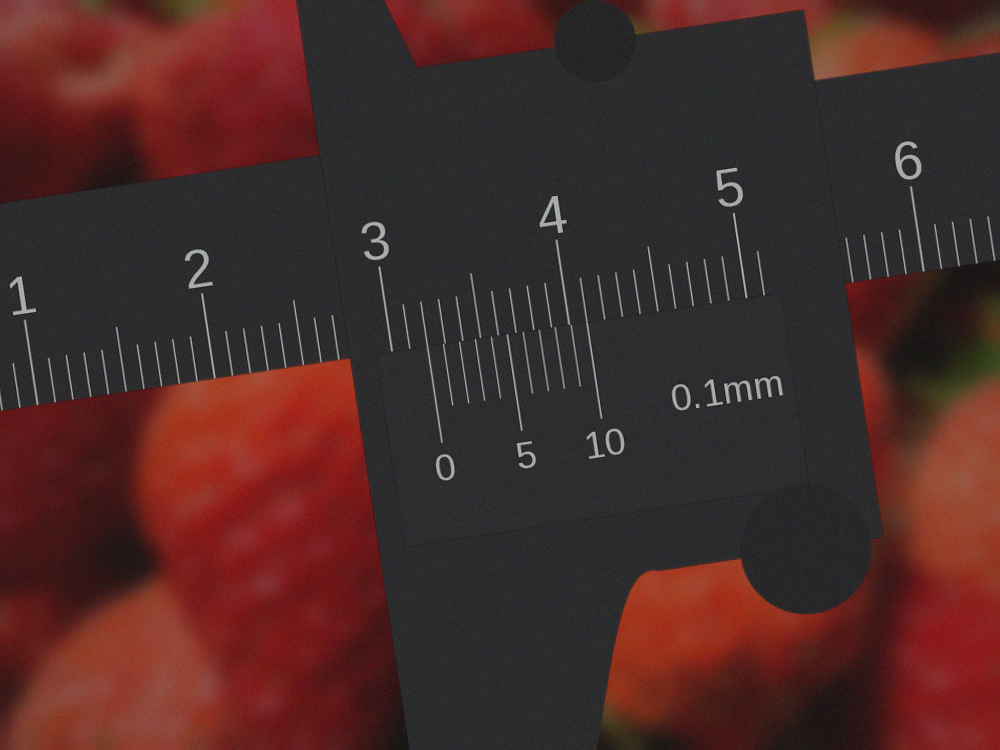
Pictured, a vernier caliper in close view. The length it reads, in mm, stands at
32.0 mm
